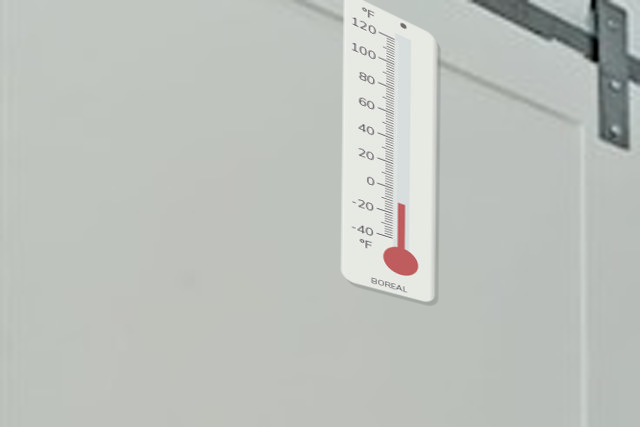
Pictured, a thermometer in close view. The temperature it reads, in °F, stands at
-10 °F
